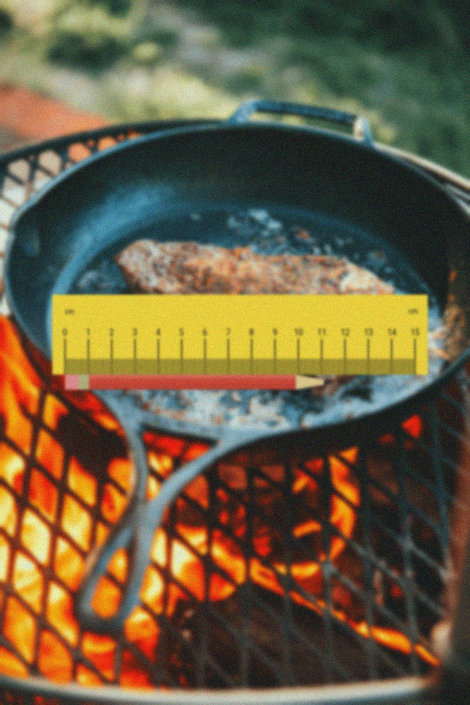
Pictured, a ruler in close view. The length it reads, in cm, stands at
11.5 cm
